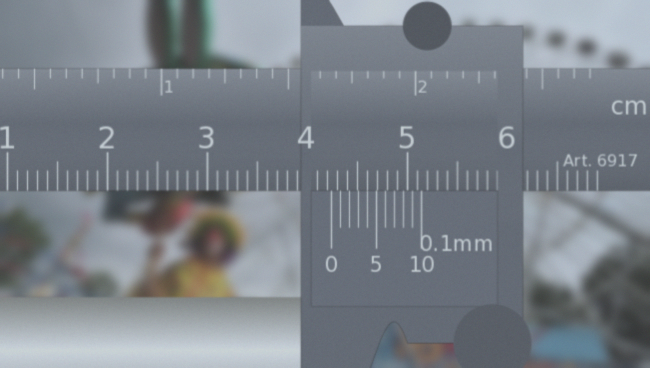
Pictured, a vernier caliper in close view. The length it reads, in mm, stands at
42.4 mm
